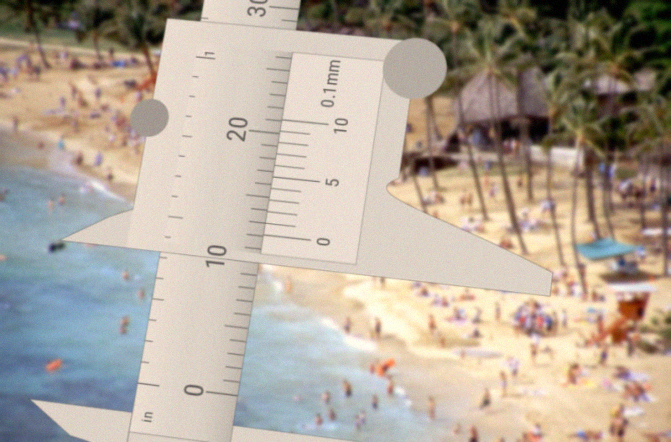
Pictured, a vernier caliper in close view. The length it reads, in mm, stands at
12.1 mm
